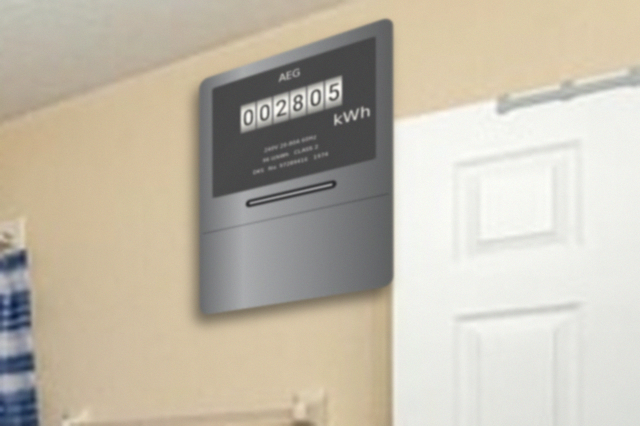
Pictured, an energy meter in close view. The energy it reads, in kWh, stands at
2805 kWh
